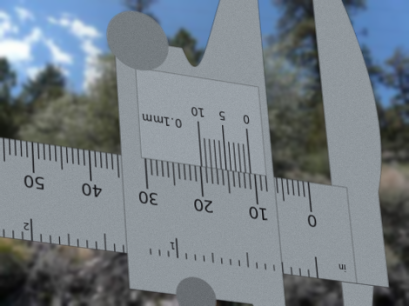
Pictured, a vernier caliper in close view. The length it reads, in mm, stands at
10.8 mm
